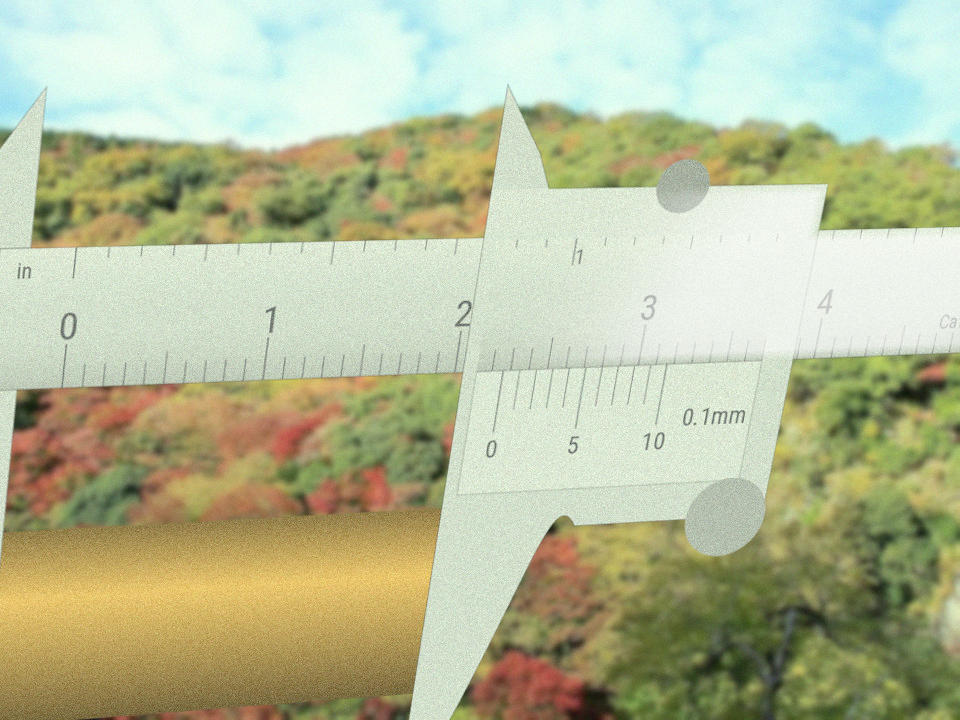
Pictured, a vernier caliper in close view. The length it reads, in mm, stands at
22.6 mm
